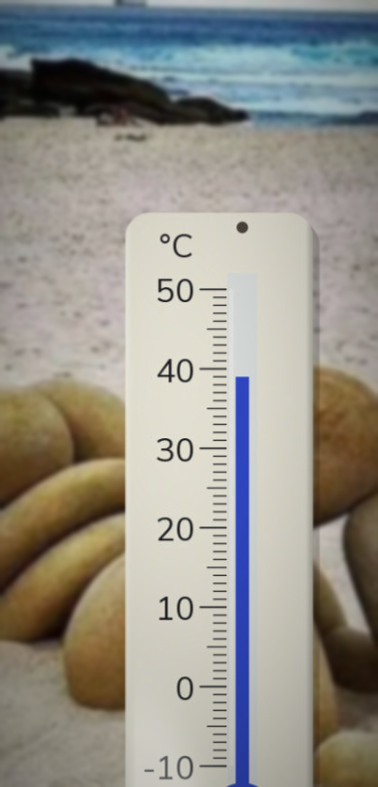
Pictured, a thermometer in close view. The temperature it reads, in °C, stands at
39 °C
